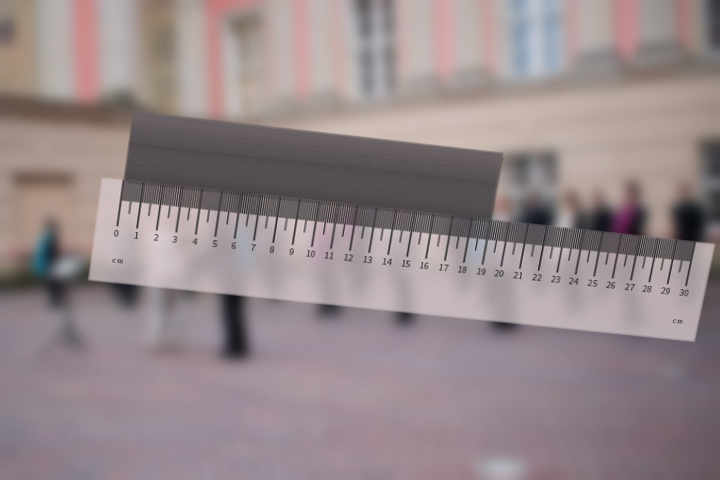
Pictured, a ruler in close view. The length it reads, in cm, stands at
19 cm
